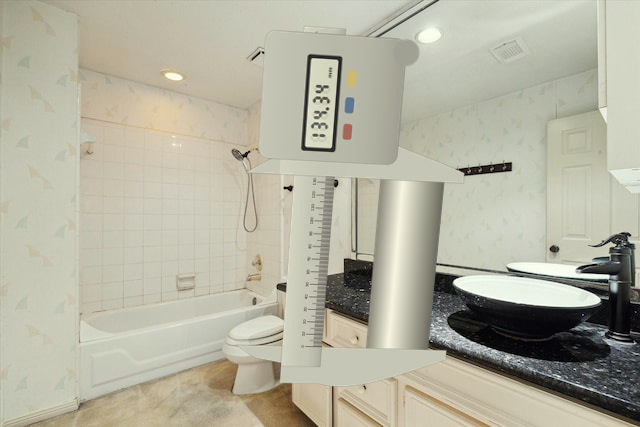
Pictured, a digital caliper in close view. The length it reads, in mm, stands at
134.34 mm
